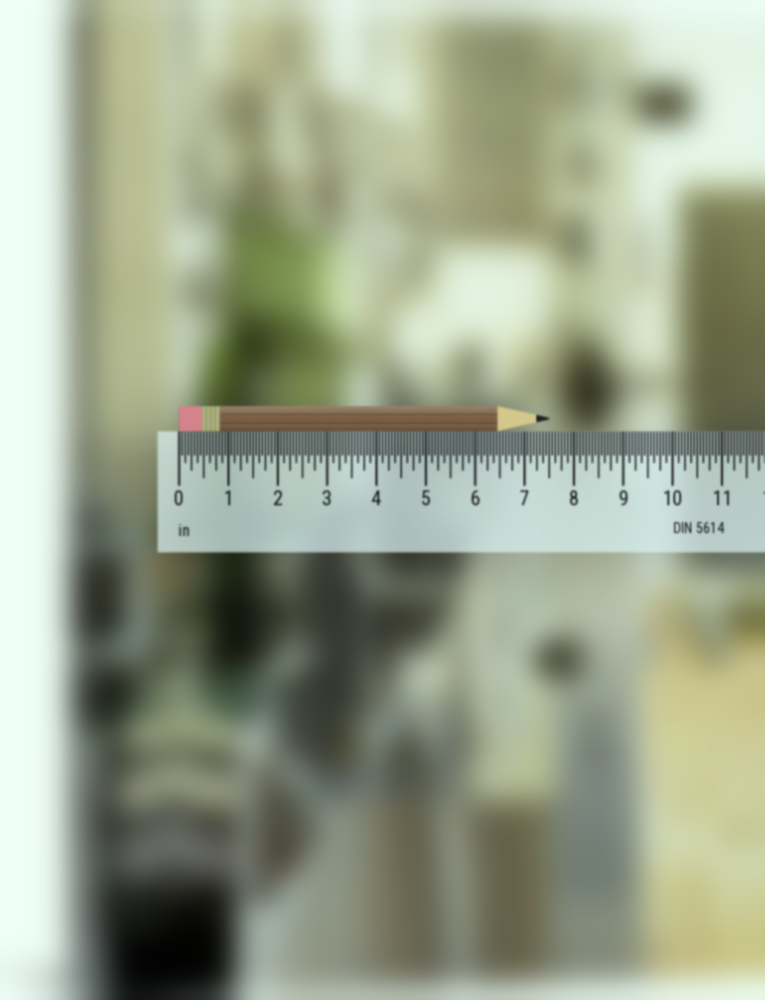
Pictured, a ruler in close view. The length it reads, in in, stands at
7.5 in
